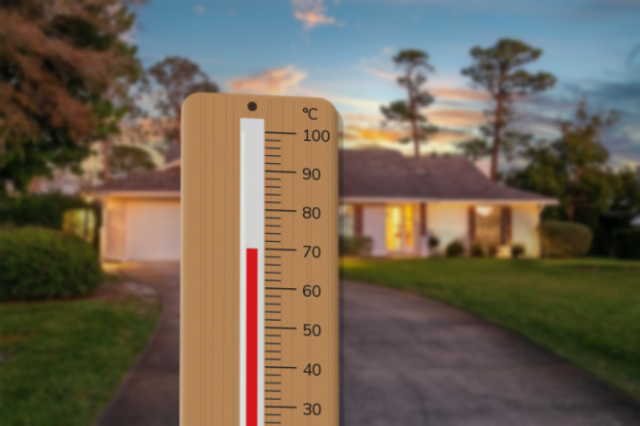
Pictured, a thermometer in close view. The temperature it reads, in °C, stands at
70 °C
